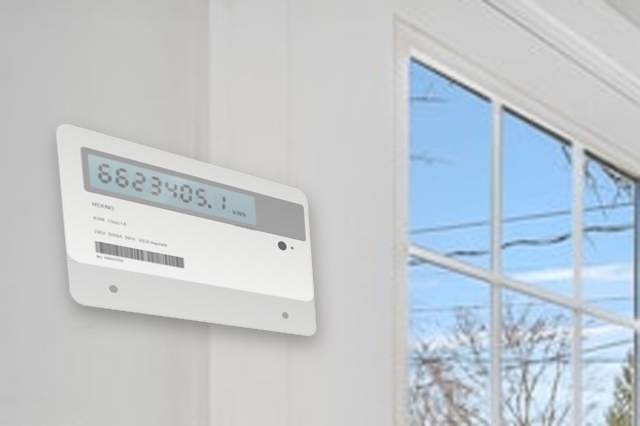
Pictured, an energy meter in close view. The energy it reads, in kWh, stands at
6623405.1 kWh
